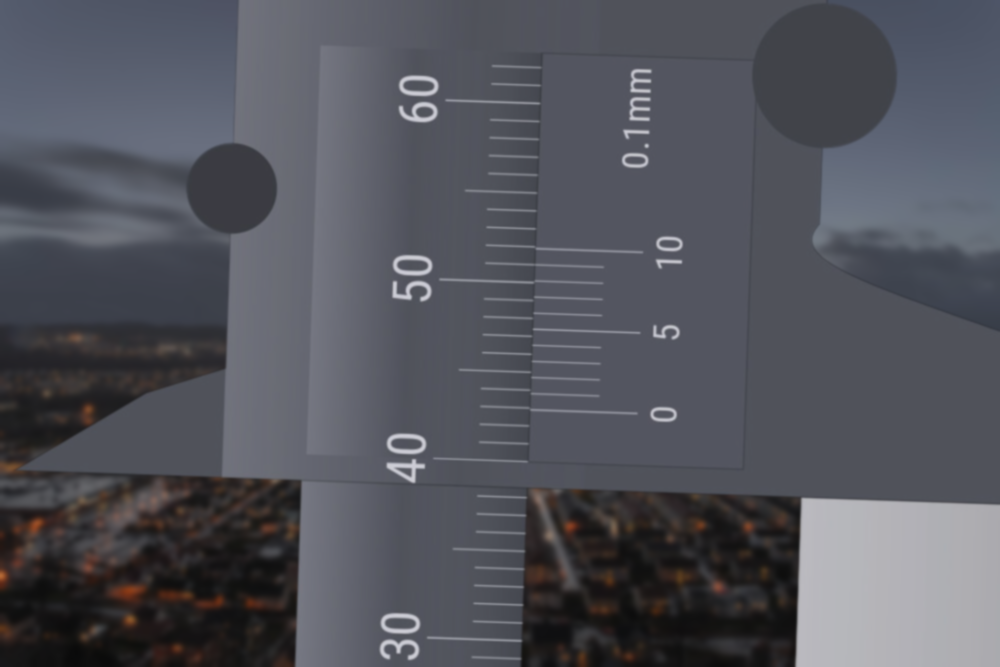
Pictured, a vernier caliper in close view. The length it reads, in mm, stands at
42.9 mm
